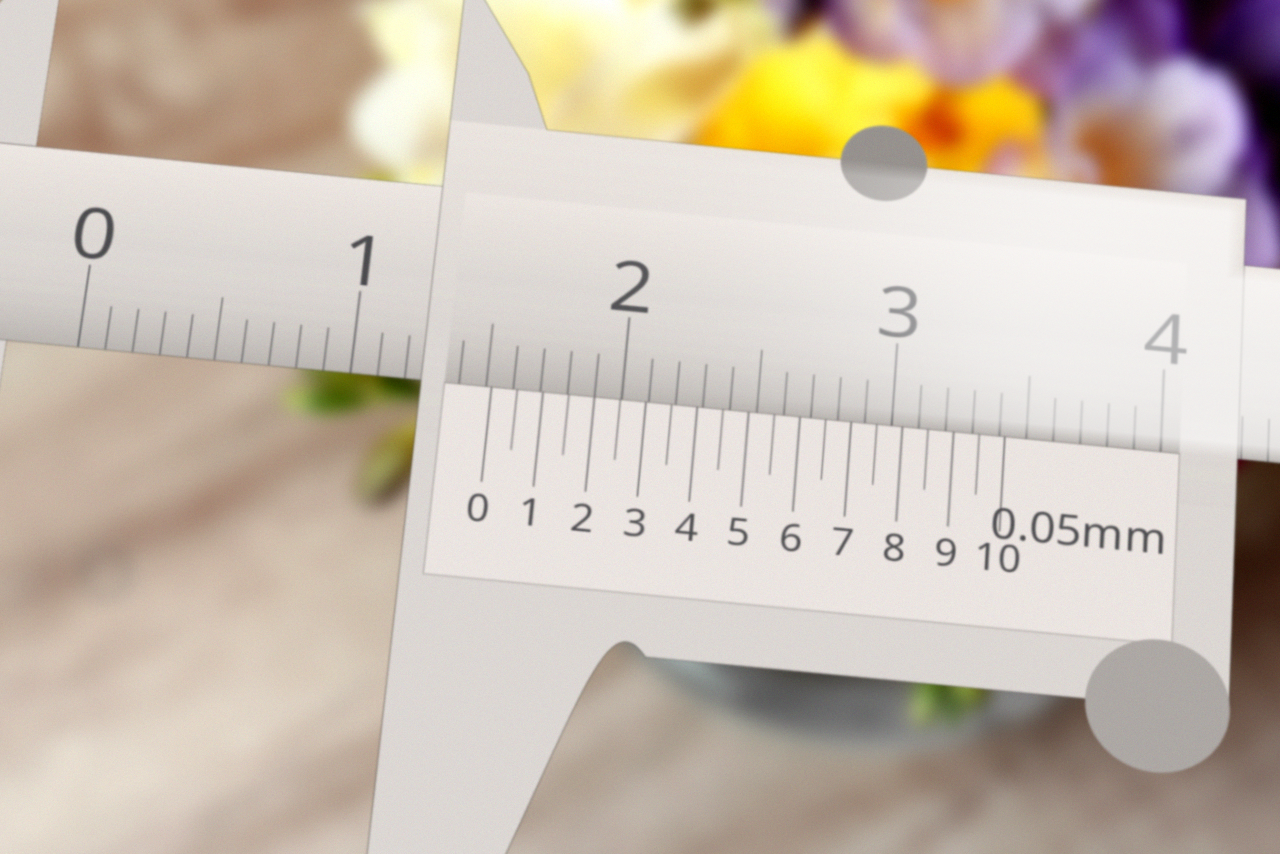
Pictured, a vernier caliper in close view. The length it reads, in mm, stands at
15.2 mm
